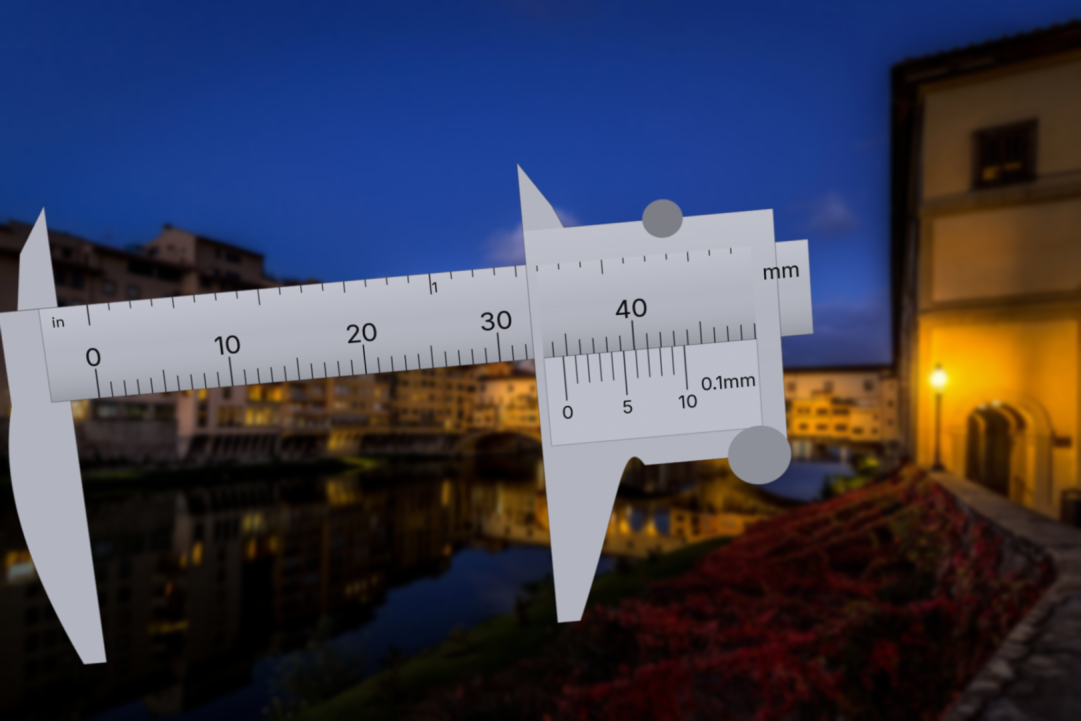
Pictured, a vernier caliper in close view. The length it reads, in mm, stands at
34.7 mm
